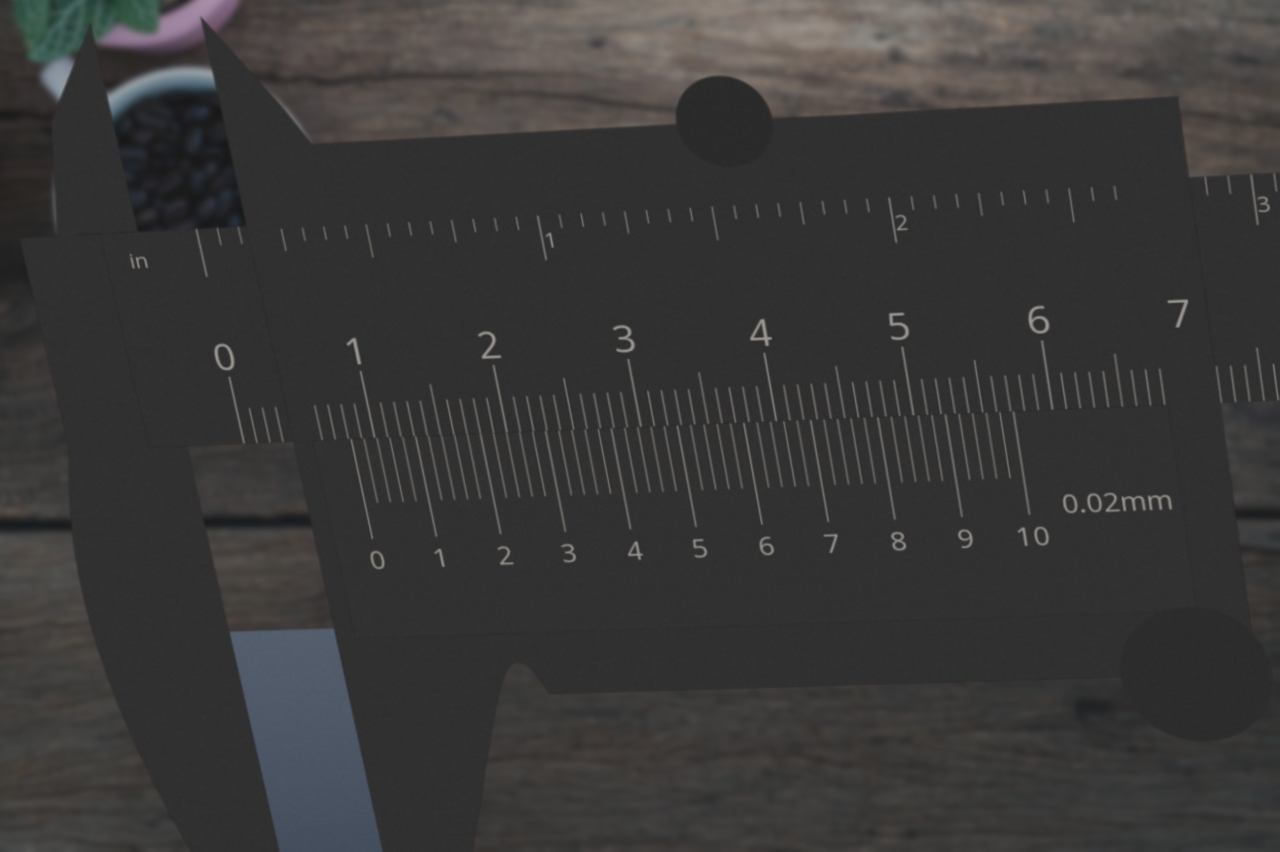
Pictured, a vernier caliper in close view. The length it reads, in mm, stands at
8.2 mm
